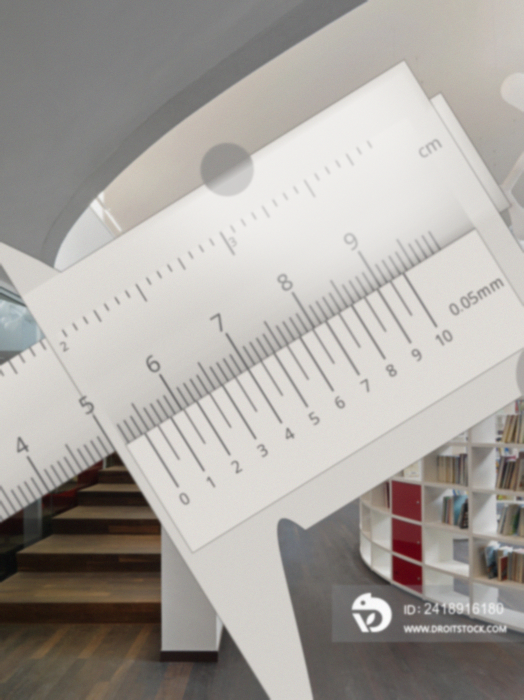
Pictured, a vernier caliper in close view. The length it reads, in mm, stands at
54.4 mm
